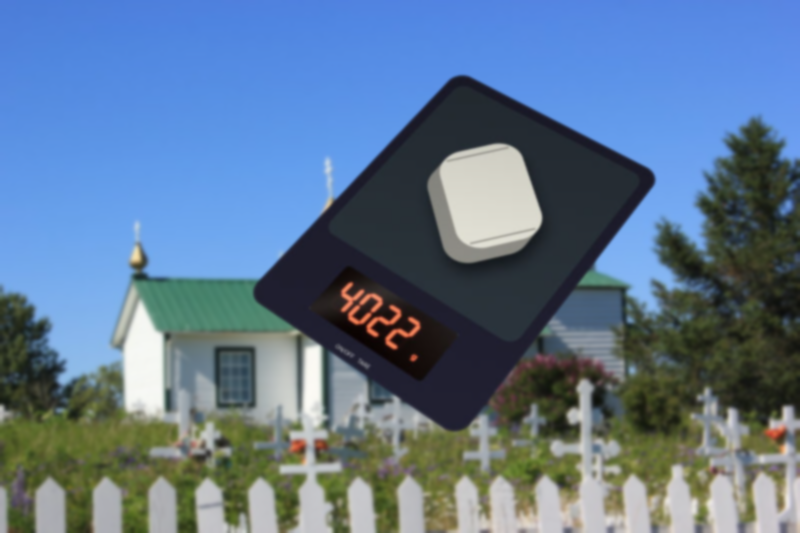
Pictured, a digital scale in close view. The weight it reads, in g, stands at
4022 g
